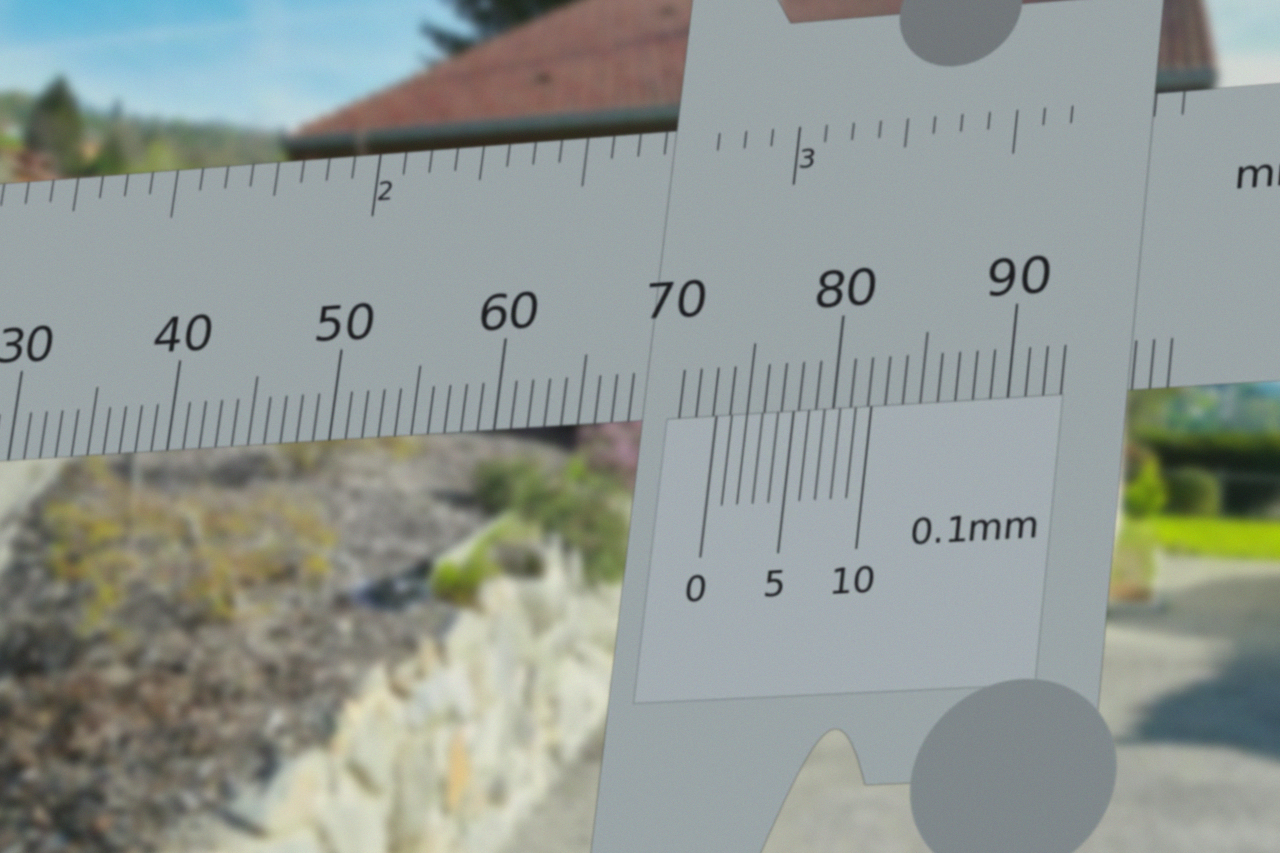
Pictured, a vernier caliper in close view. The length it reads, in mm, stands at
73.2 mm
